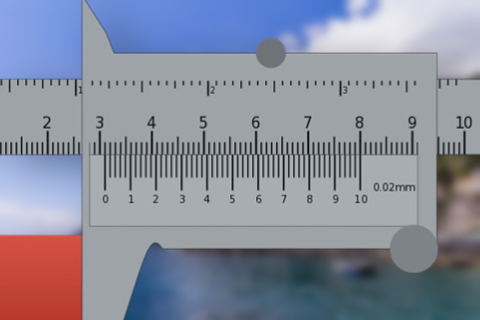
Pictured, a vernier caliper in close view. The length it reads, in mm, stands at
31.0 mm
